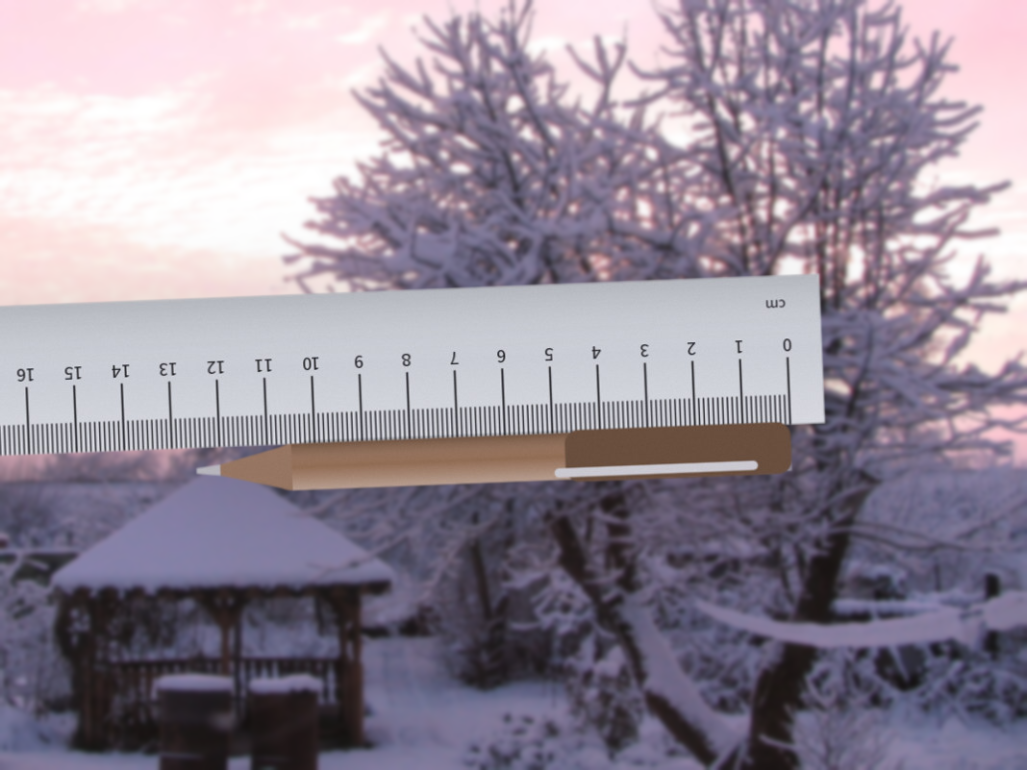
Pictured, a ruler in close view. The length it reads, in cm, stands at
12.5 cm
